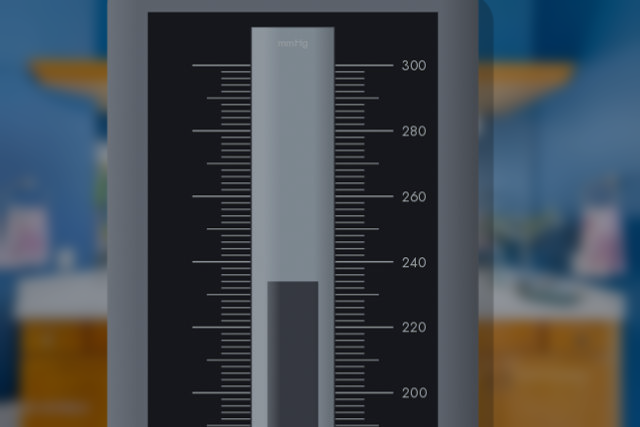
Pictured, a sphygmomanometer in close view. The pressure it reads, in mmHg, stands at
234 mmHg
